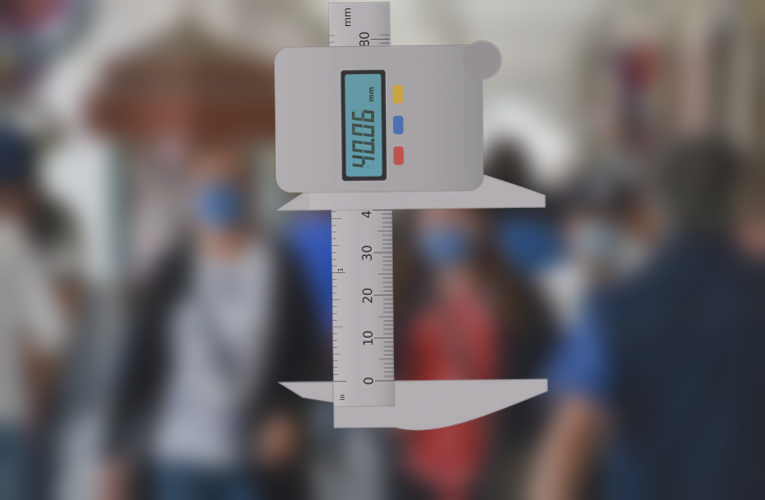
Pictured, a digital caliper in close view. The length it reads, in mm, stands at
40.06 mm
